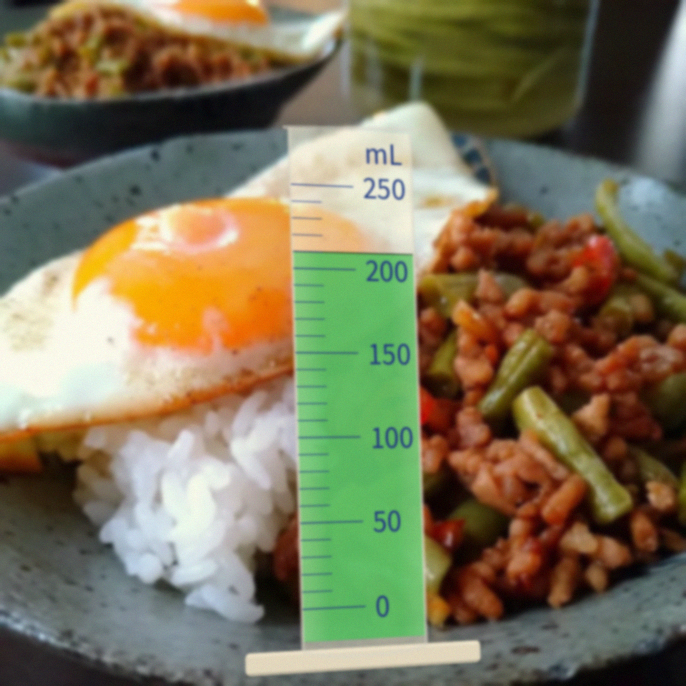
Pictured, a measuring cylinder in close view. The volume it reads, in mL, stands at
210 mL
